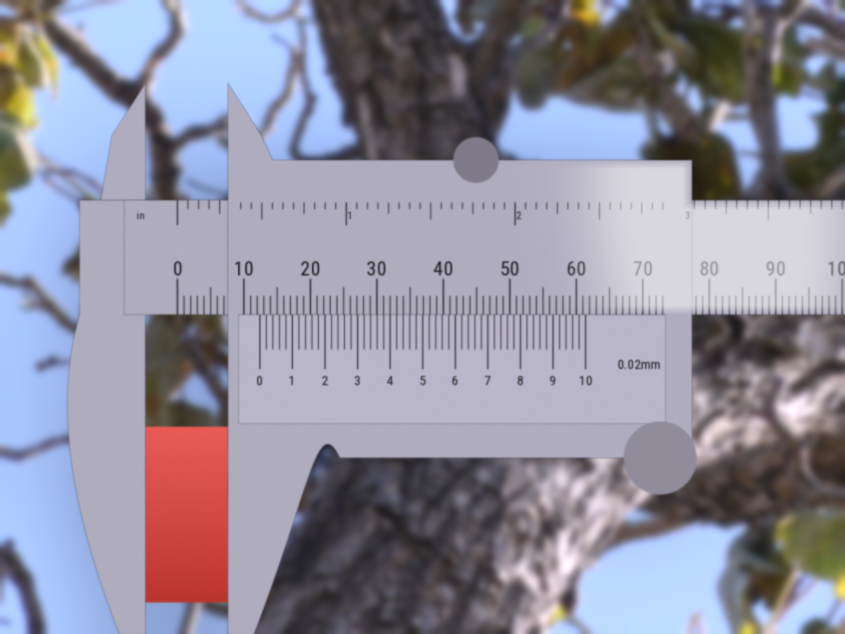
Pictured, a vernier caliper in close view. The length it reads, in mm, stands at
12.4 mm
